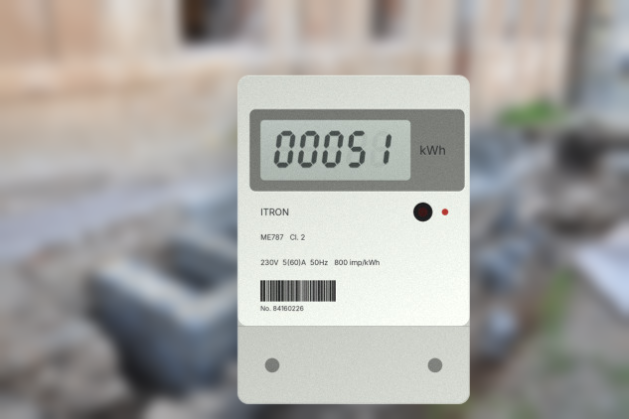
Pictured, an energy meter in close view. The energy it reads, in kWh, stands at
51 kWh
